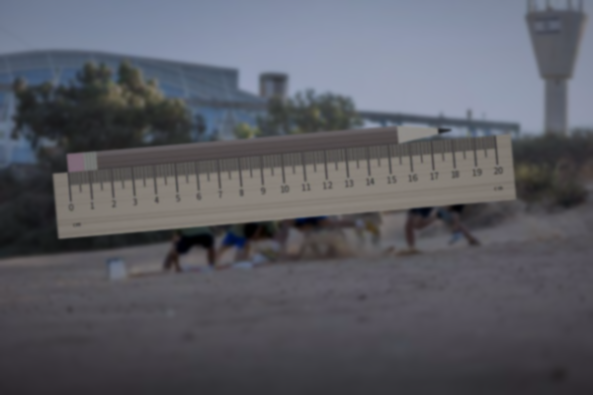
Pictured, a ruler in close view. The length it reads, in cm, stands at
18 cm
